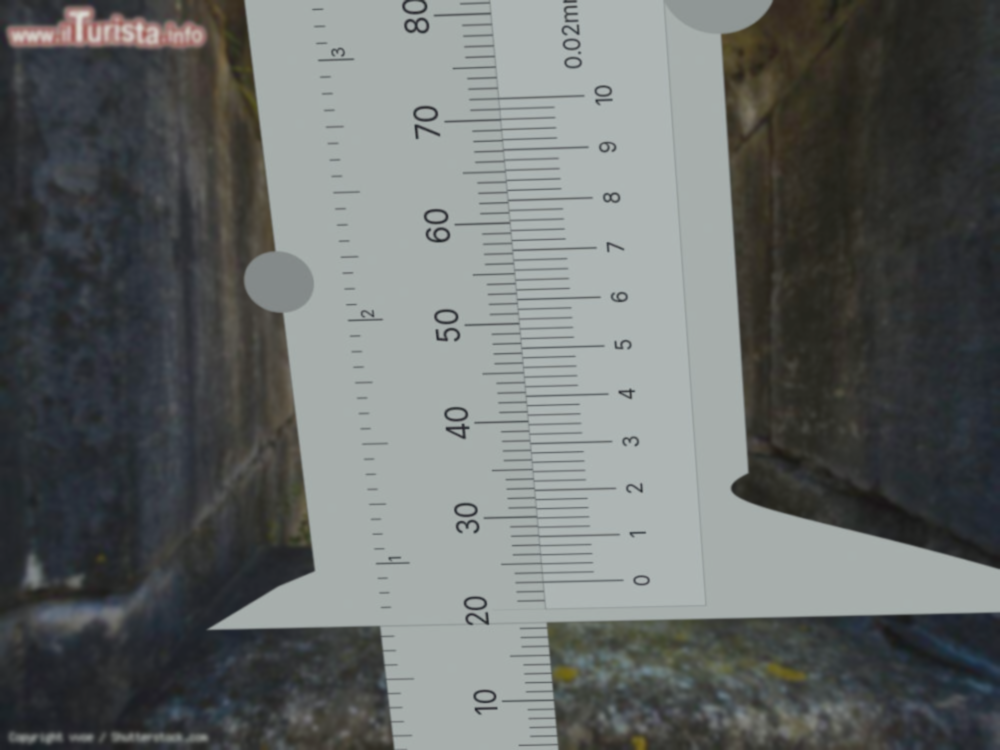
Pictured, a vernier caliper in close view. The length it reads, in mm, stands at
23.0 mm
